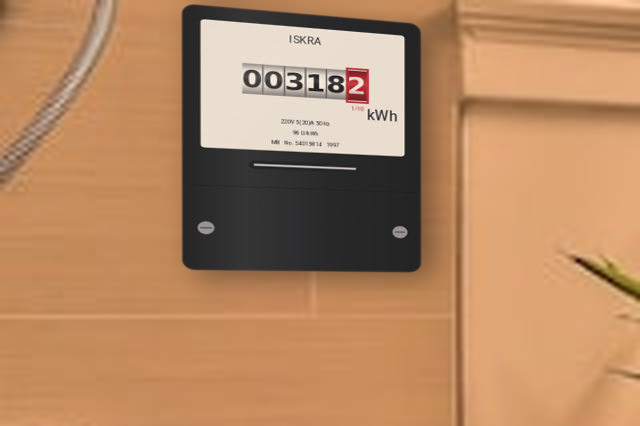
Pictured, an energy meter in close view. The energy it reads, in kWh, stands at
318.2 kWh
